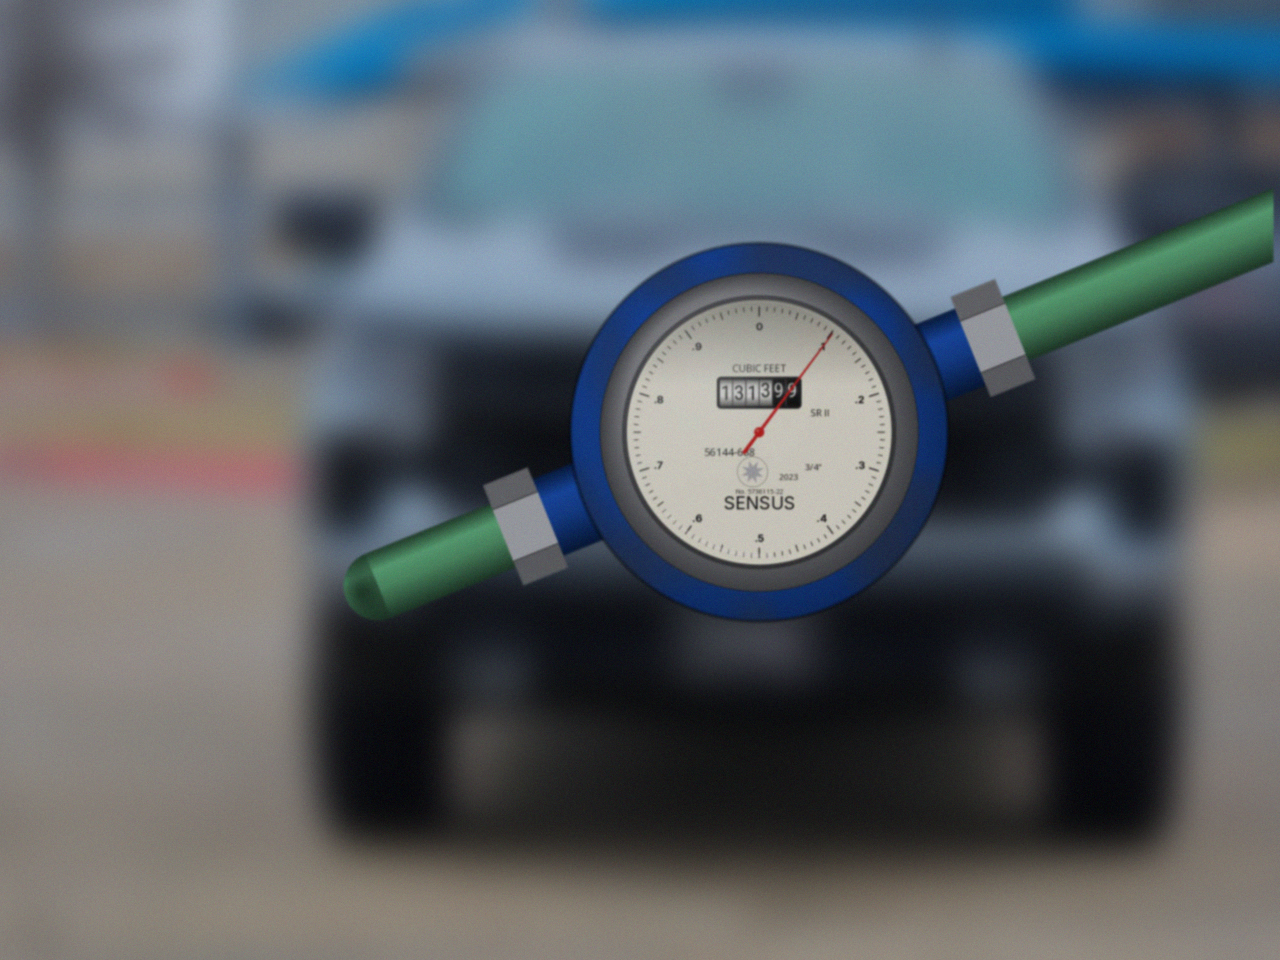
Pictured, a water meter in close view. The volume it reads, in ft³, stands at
131399.10 ft³
